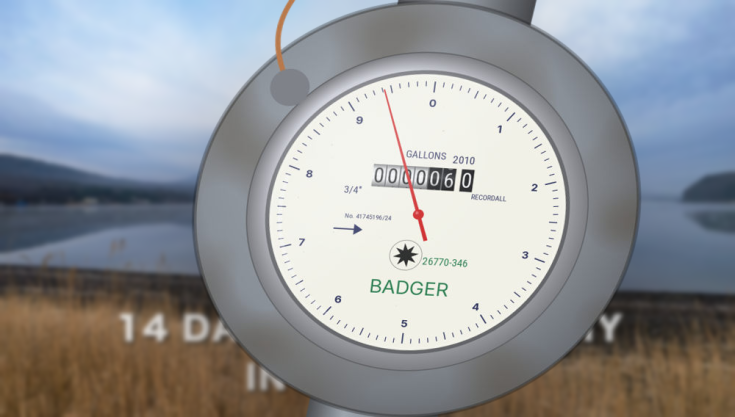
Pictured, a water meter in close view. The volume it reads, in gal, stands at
59.4 gal
